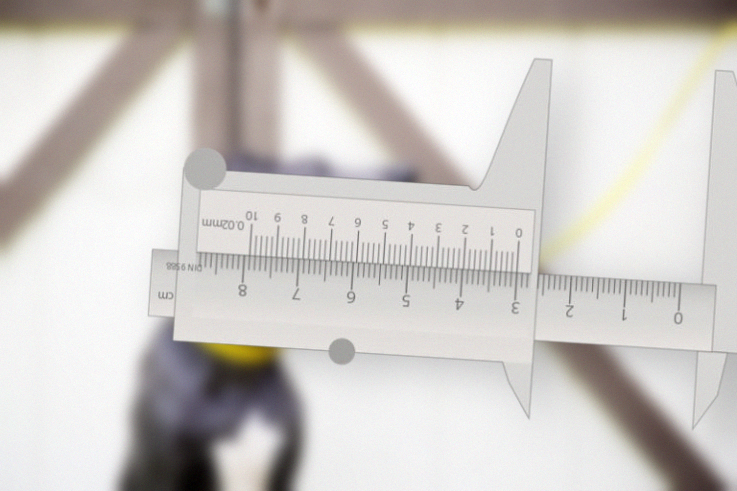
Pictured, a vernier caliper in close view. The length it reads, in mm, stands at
30.0 mm
